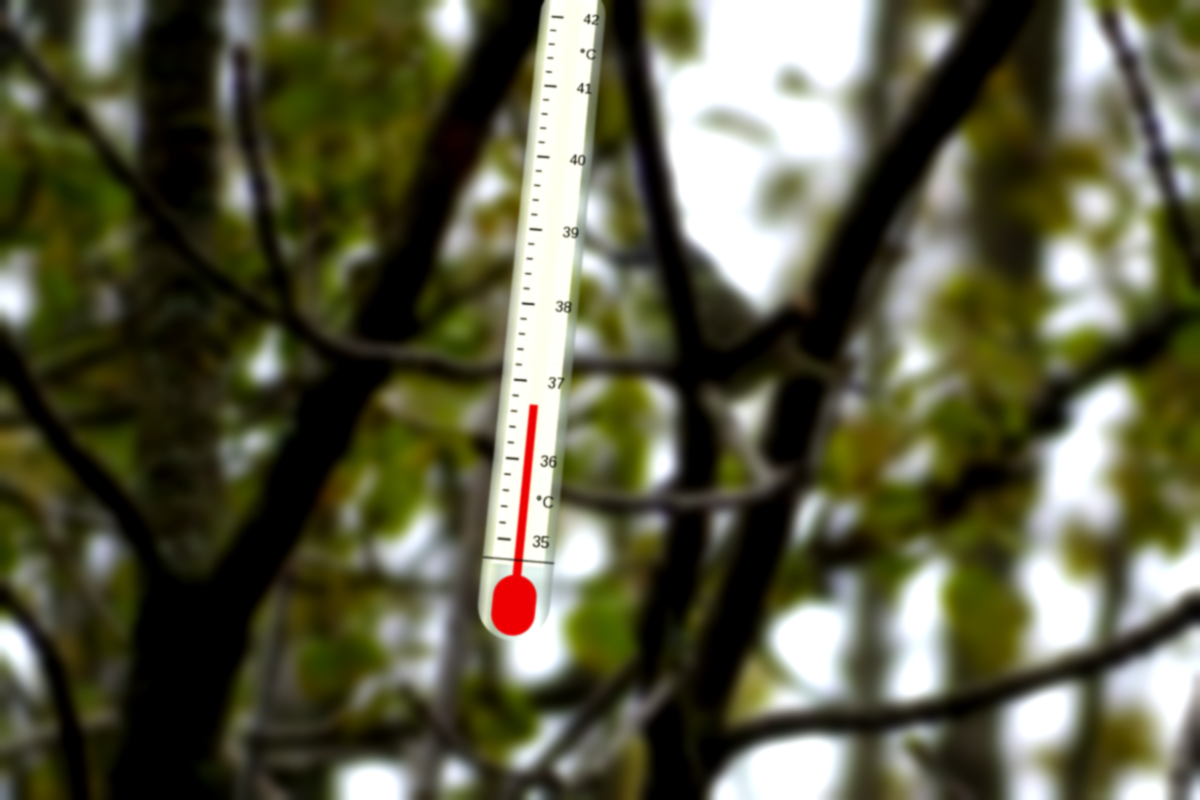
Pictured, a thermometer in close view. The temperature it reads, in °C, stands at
36.7 °C
